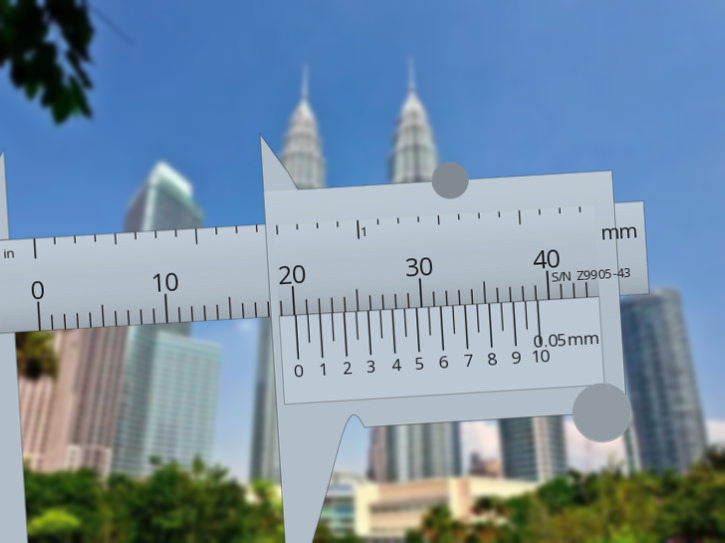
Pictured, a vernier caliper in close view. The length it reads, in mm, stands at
20.1 mm
